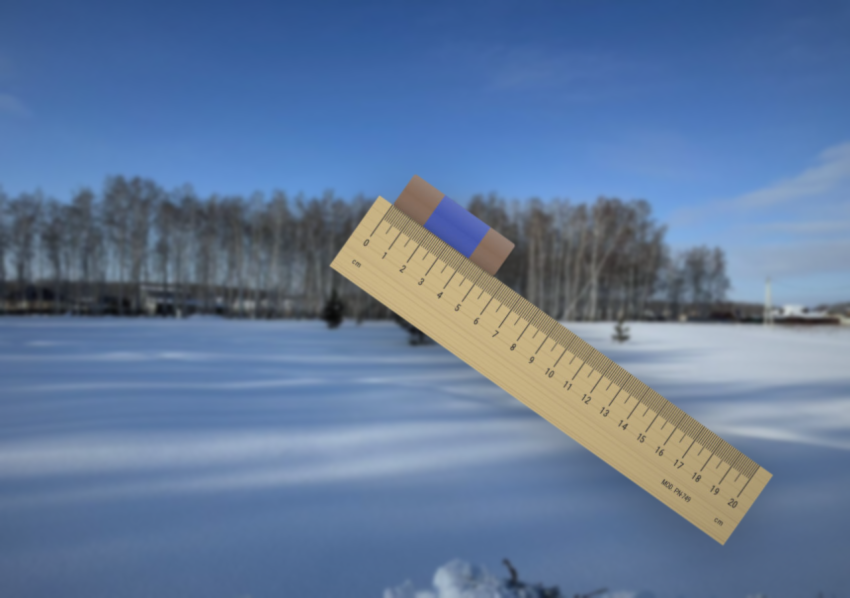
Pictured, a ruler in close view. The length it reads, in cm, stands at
5.5 cm
